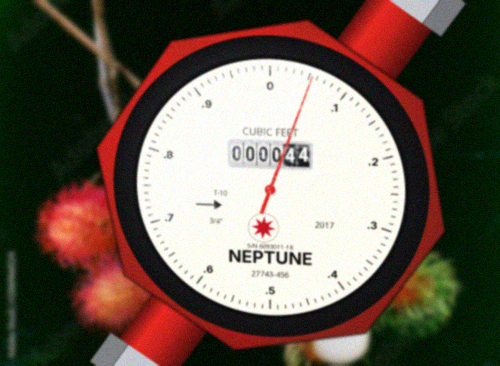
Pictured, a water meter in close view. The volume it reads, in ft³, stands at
44.05 ft³
